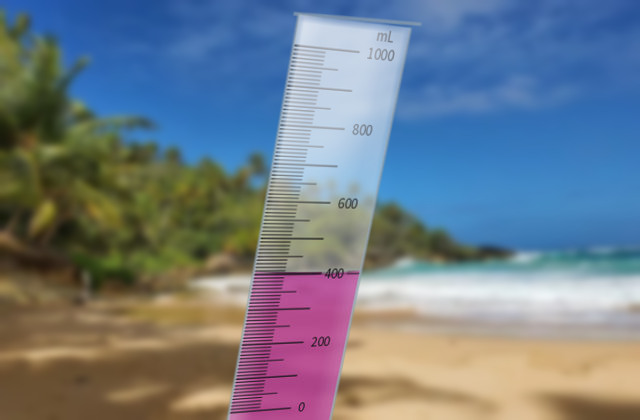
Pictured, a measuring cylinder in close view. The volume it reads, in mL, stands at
400 mL
